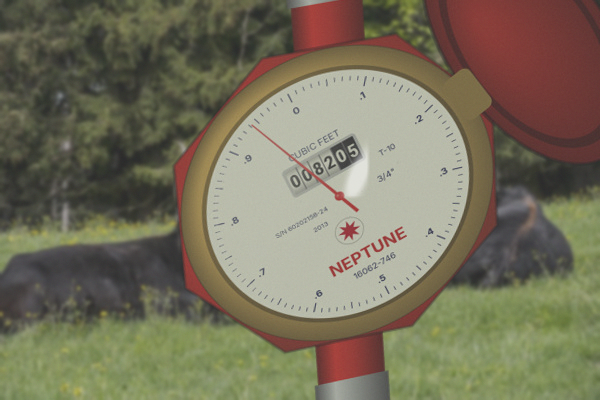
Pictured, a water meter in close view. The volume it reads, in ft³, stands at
8204.94 ft³
